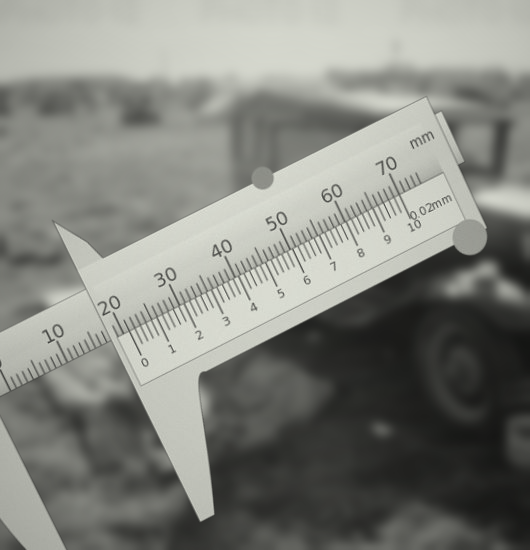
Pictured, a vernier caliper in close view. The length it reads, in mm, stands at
21.0 mm
